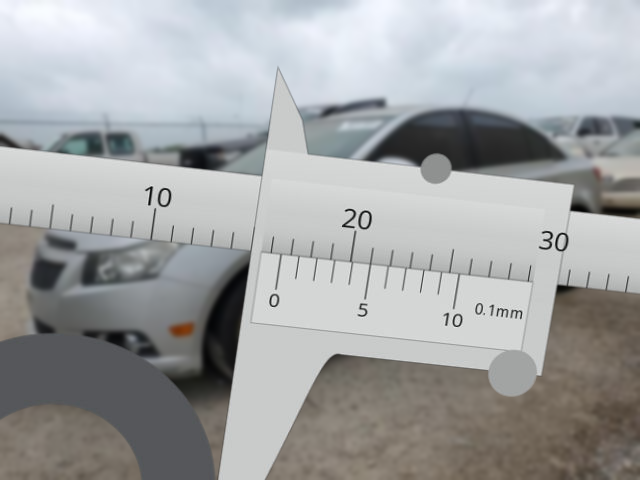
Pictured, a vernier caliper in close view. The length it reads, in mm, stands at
16.5 mm
